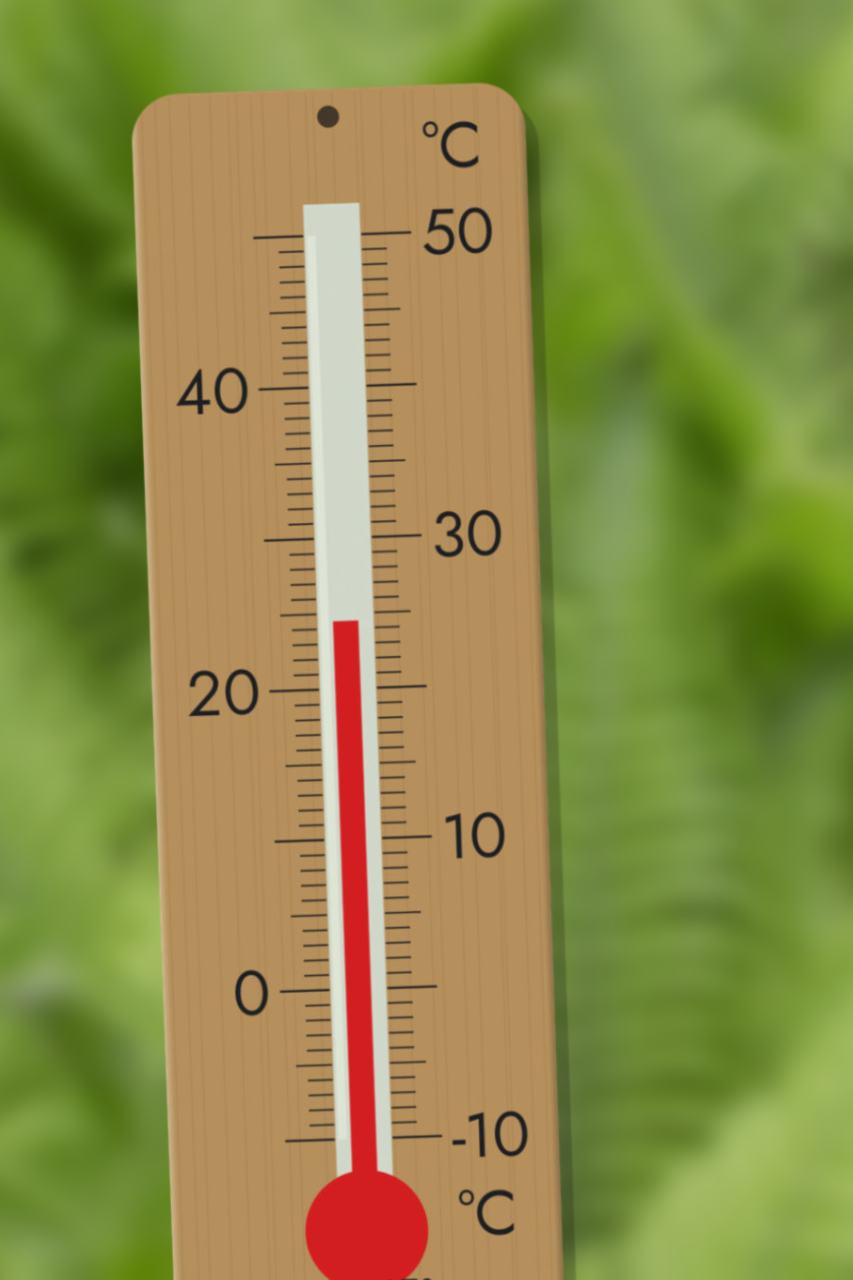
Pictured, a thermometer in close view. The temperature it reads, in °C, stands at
24.5 °C
